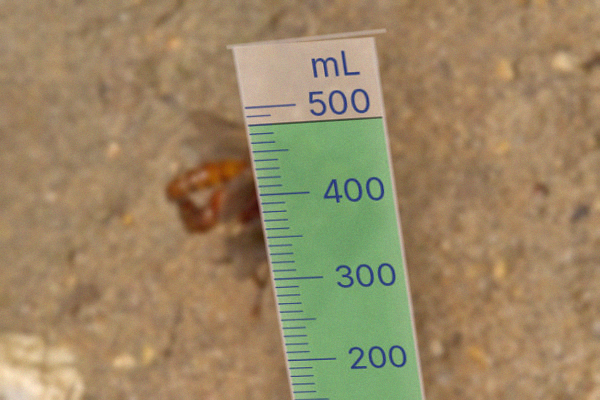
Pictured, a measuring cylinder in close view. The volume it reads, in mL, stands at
480 mL
